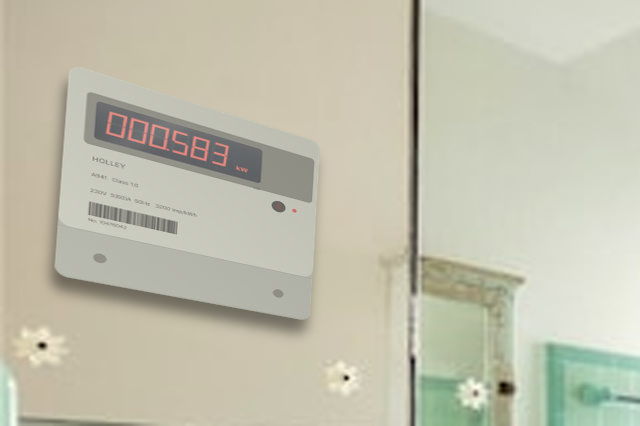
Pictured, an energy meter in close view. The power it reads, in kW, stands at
0.583 kW
